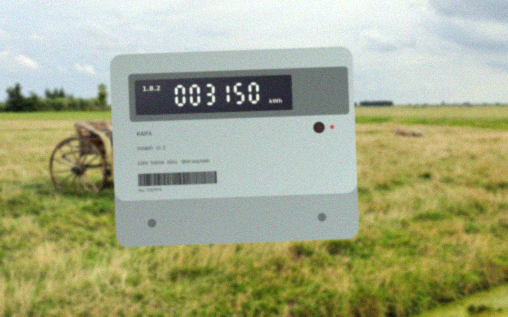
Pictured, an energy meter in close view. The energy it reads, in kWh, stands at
3150 kWh
